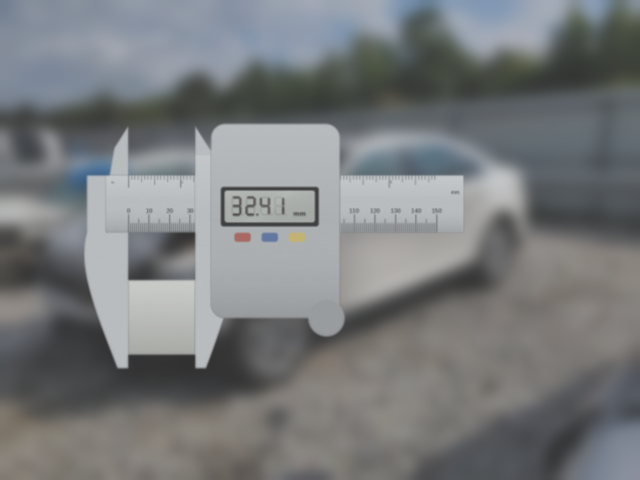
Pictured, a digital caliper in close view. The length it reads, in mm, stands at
32.41 mm
